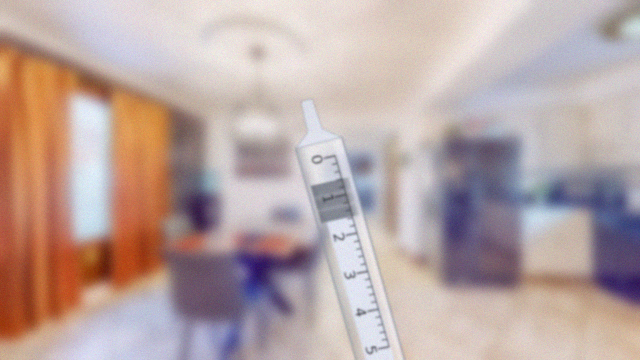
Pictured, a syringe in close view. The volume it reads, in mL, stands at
0.6 mL
